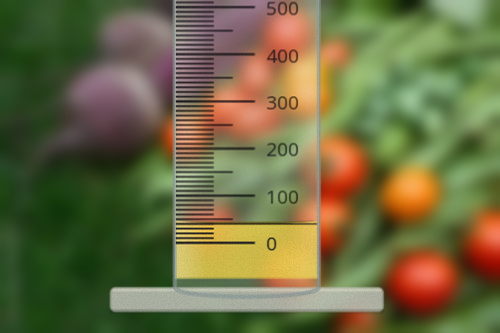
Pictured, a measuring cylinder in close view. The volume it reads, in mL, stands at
40 mL
